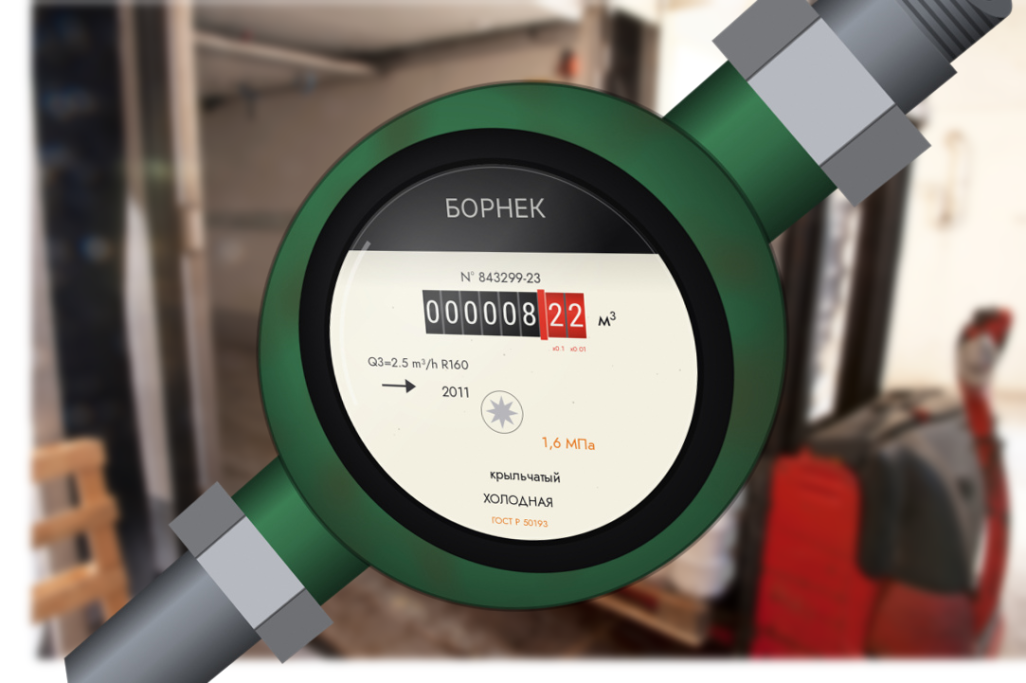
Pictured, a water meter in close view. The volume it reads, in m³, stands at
8.22 m³
